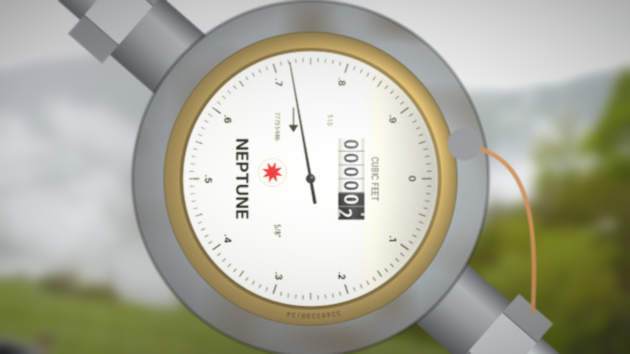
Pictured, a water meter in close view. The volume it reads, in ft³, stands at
1.72 ft³
